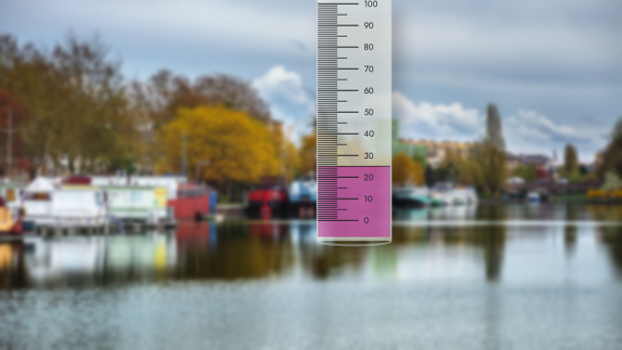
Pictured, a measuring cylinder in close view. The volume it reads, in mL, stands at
25 mL
